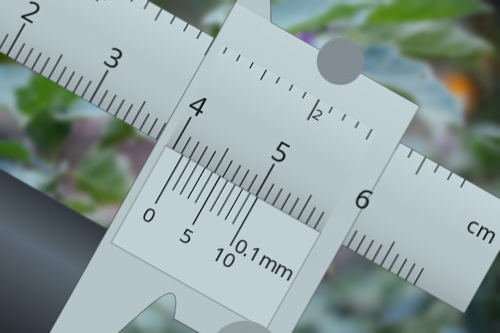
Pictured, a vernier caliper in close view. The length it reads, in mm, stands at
41.2 mm
